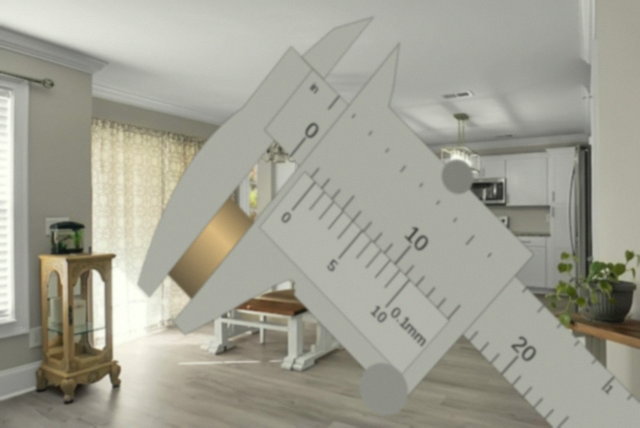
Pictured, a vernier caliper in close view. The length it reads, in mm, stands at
2.4 mm
